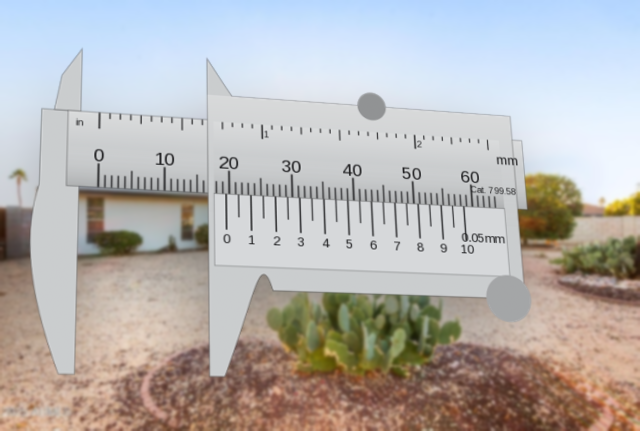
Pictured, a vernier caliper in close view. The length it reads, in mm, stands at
19.5 mm
